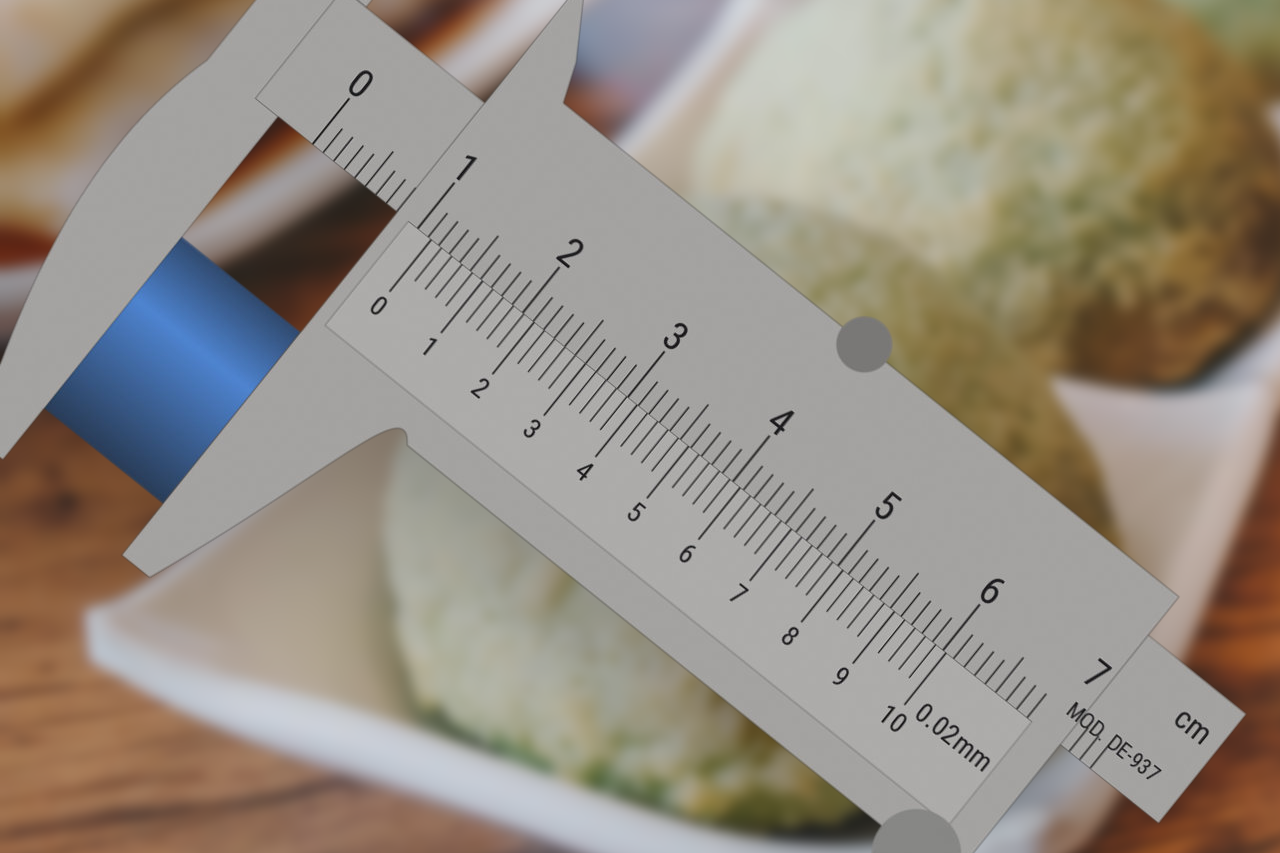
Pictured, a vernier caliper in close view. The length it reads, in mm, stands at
11.3 mm
